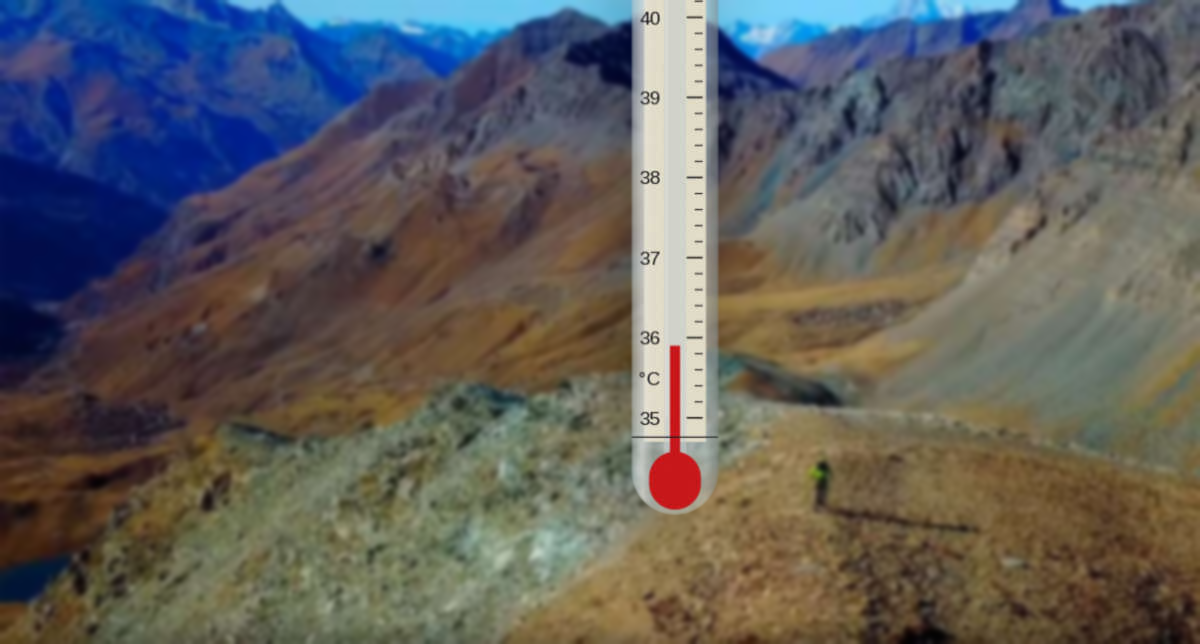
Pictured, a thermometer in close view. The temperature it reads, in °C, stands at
35.9 °C
